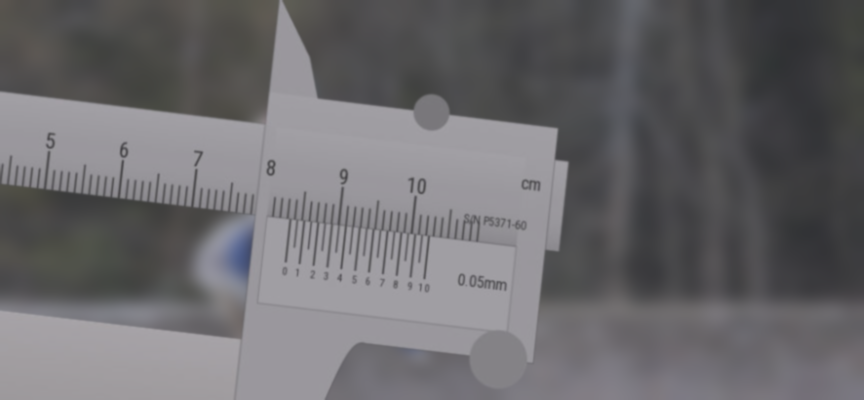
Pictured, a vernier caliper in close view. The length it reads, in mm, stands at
83.4 mm
